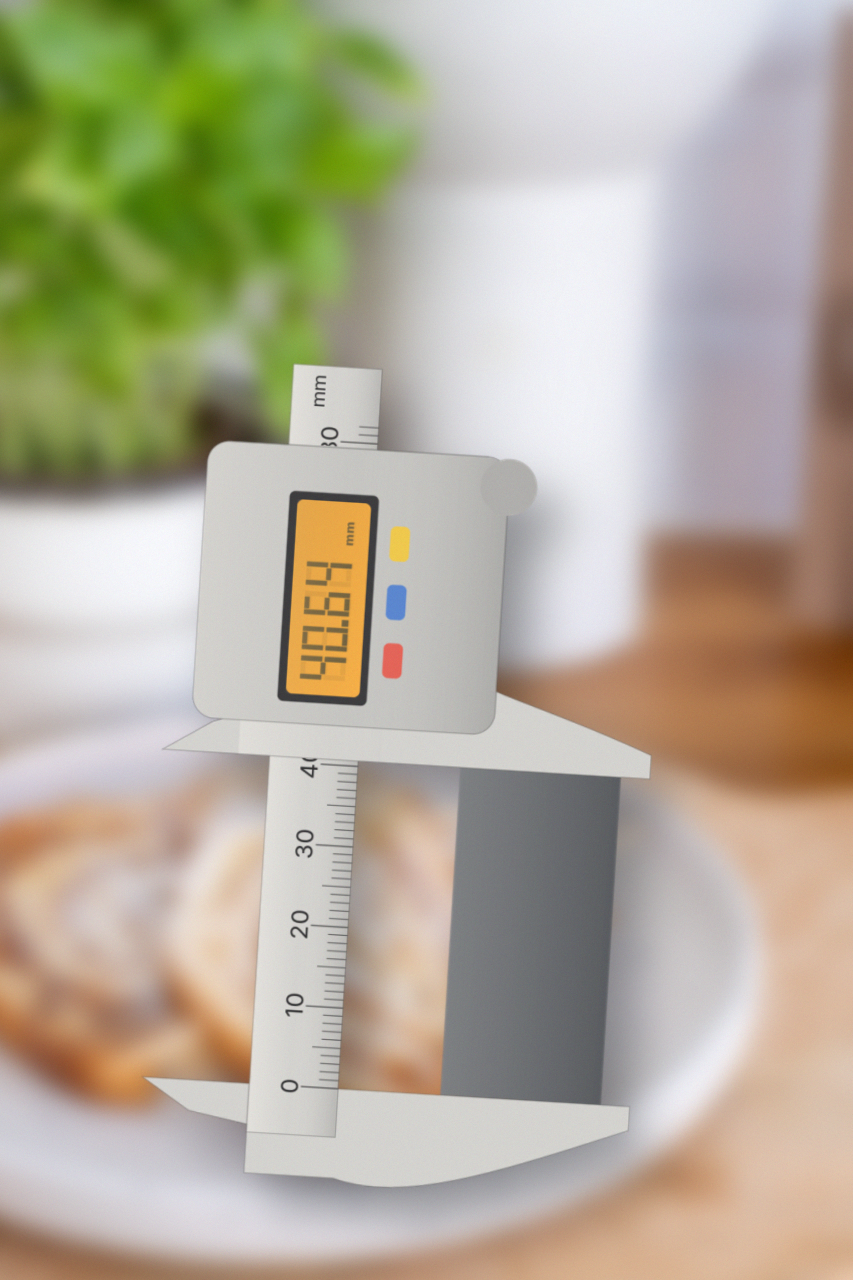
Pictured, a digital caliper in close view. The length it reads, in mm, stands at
40.64 mm
